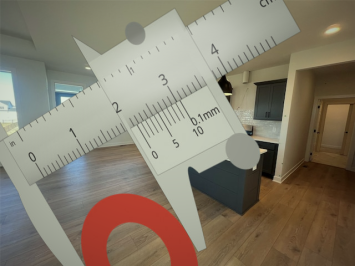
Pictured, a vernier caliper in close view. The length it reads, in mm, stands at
21.6 mm
